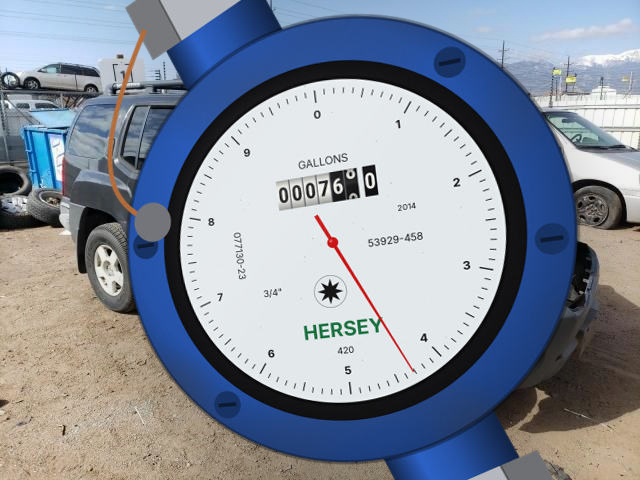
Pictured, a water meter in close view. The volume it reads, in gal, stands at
7684.3 gal
